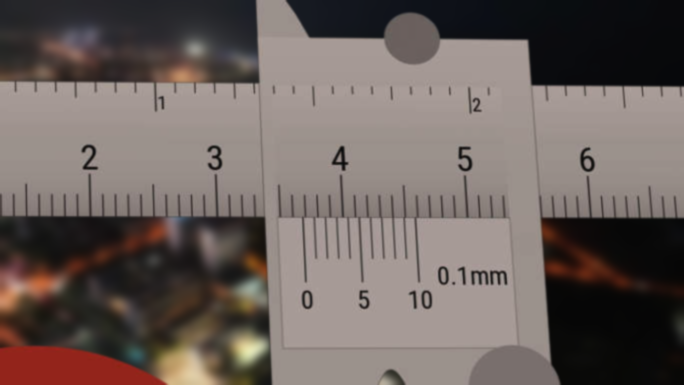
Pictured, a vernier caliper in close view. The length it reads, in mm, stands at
36.8 mm
